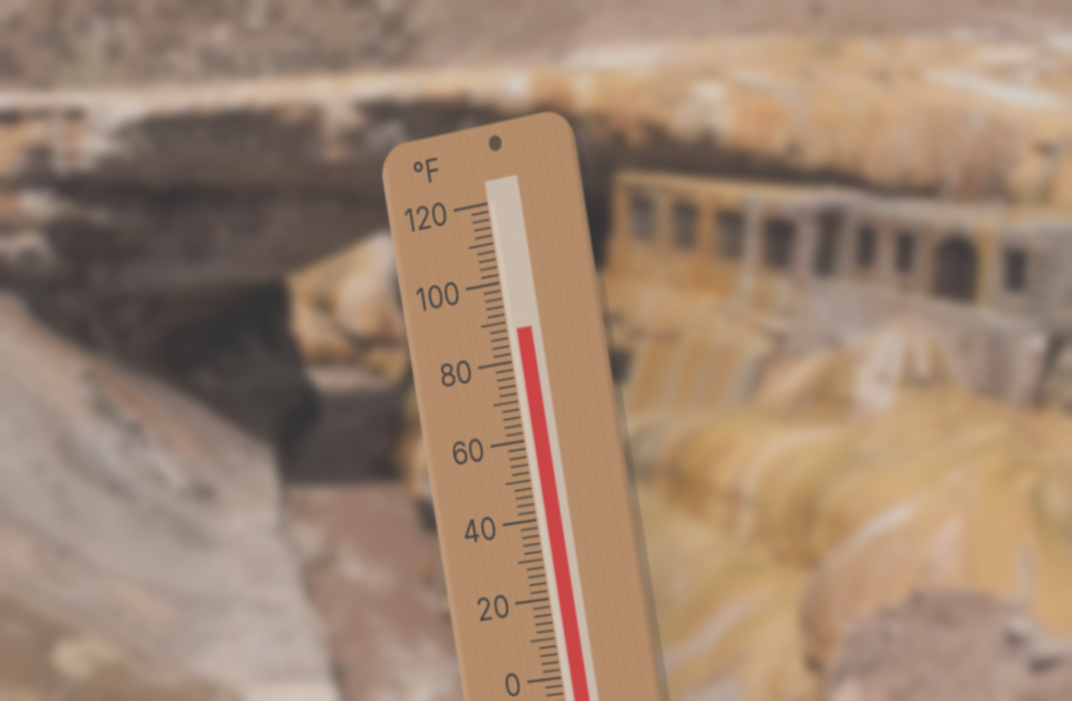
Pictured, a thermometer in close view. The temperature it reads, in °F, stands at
88 °F
